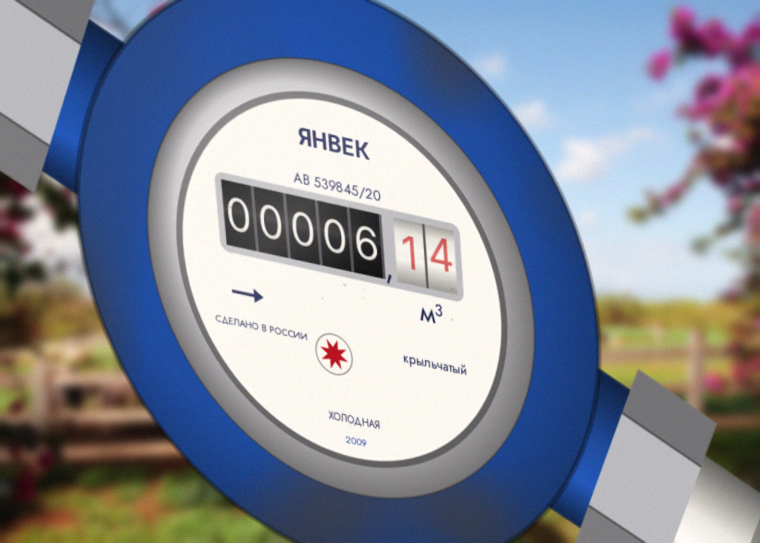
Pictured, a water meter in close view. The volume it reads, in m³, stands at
6.14 m³
